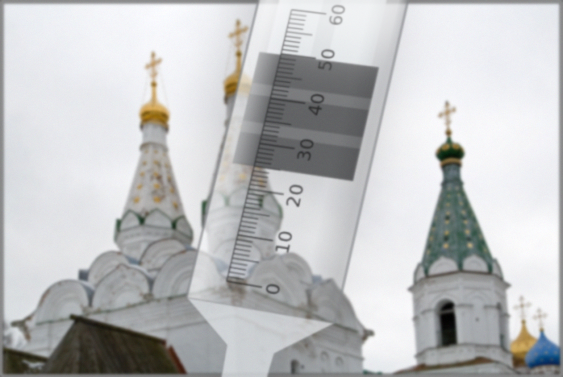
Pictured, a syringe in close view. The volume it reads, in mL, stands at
25 mL
